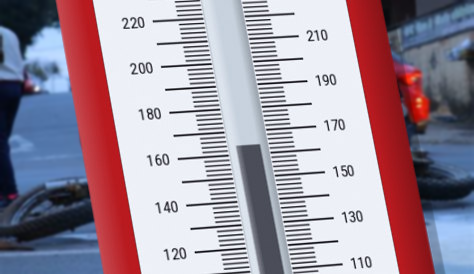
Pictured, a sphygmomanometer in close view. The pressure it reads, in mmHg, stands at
164 mmHg
